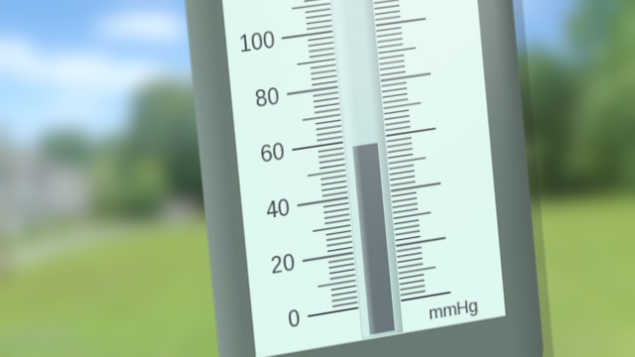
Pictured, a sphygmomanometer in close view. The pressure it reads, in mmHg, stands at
58 mmHg
